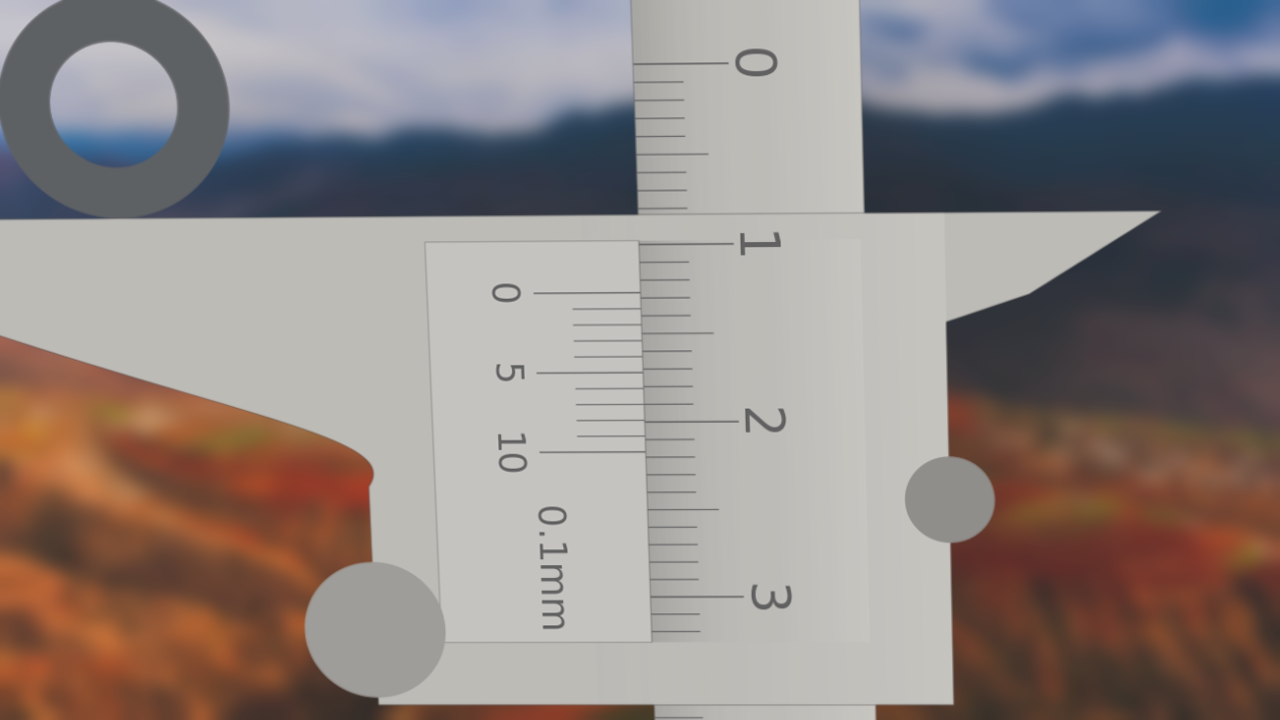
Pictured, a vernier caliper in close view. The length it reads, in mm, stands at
12.7 mm
